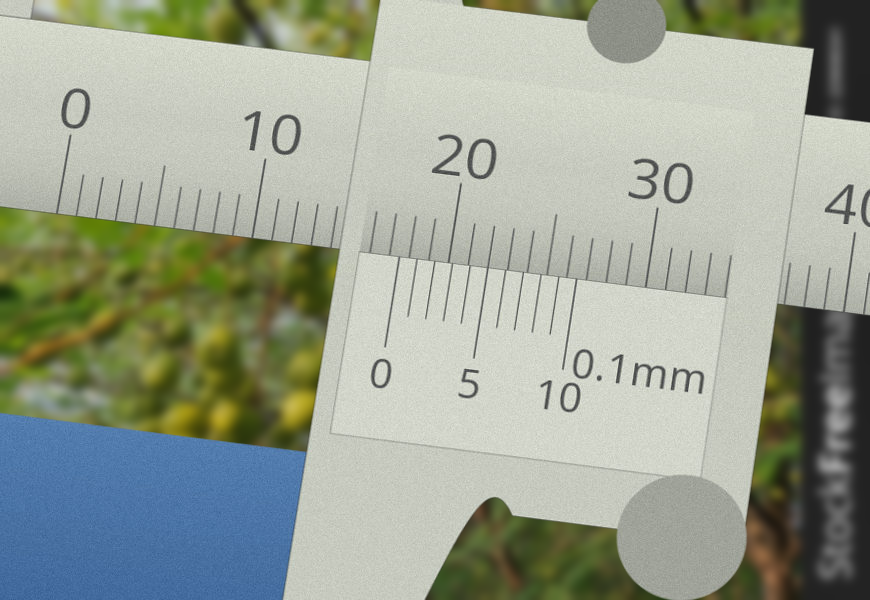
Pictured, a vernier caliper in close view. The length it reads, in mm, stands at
17.5 mm
